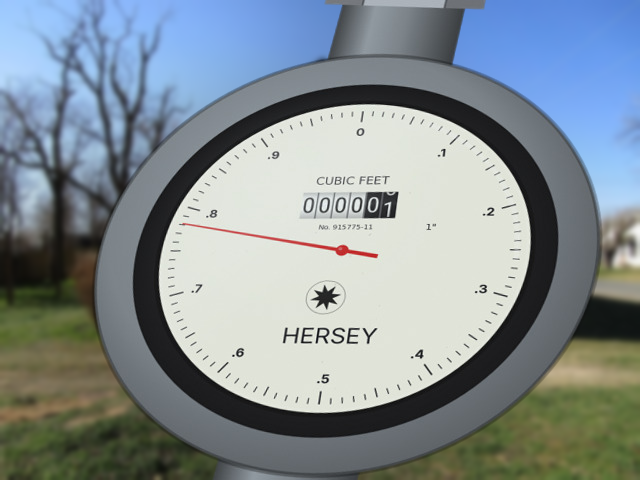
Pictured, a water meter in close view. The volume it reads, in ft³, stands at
0.78 ft³
